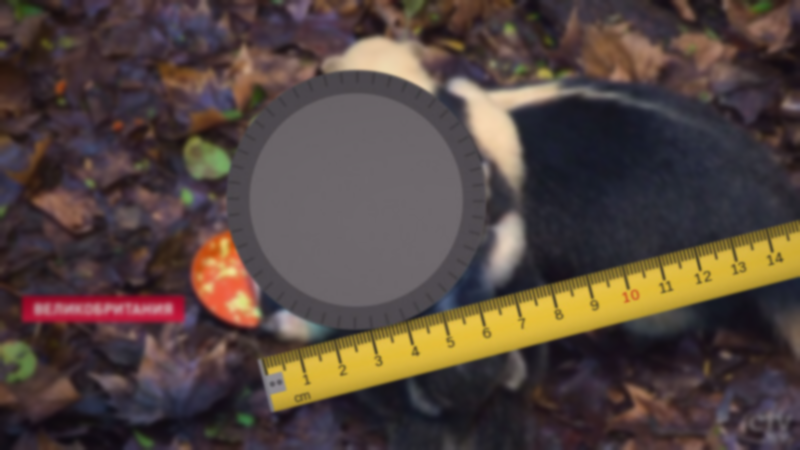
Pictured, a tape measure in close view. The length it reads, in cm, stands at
7 cm
